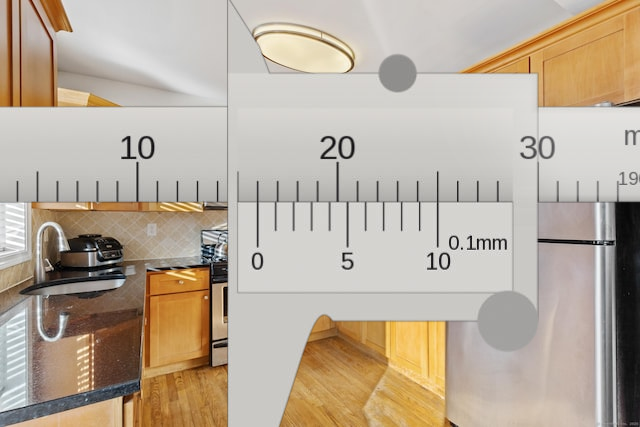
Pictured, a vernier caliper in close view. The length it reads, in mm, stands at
16.0 mm
